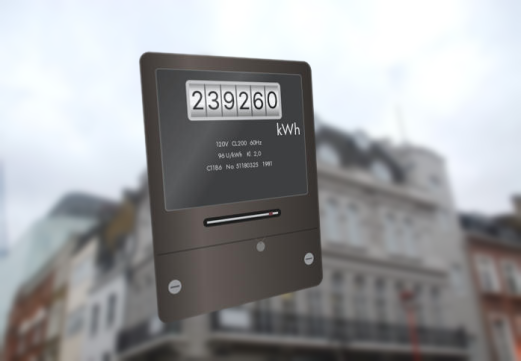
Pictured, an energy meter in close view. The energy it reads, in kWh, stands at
239260 kWh
